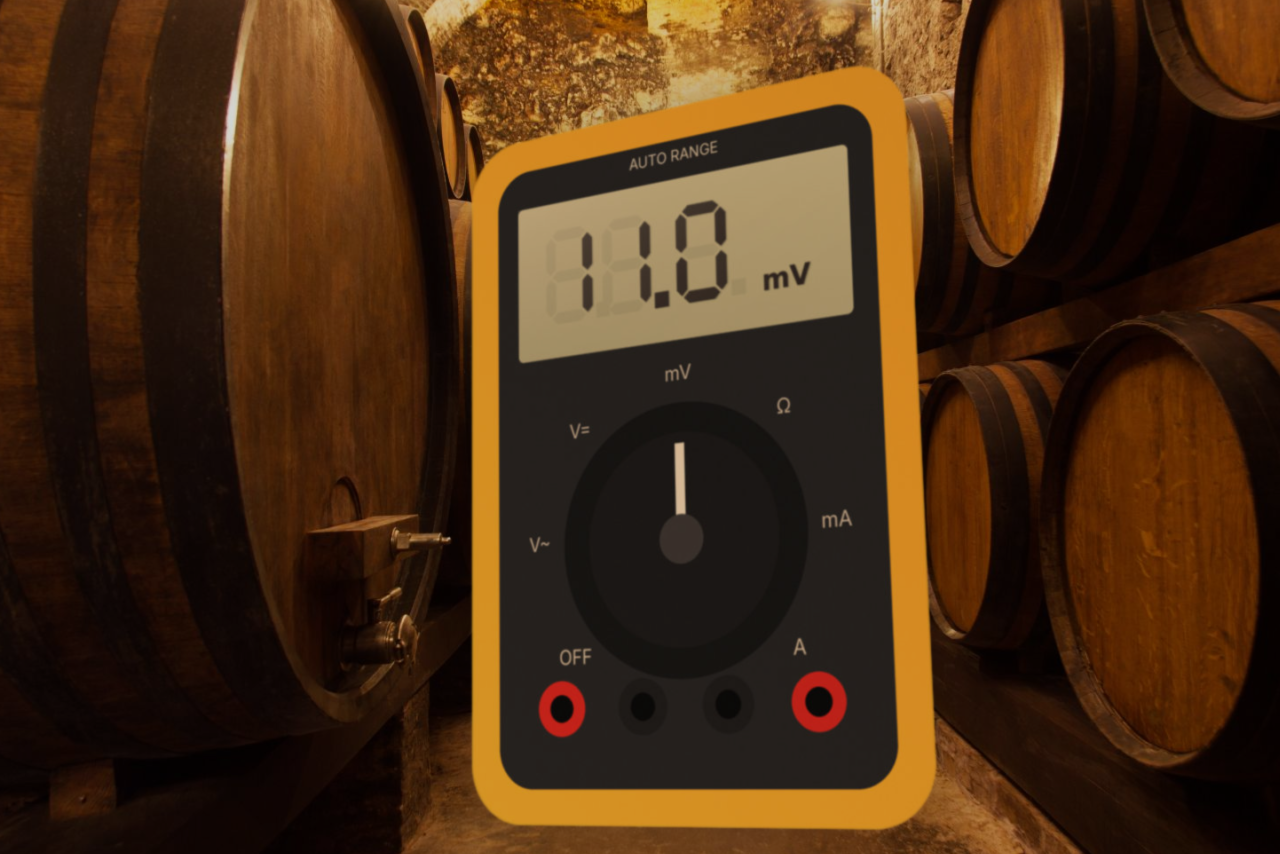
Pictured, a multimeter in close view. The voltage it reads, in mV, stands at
11.0 mV
